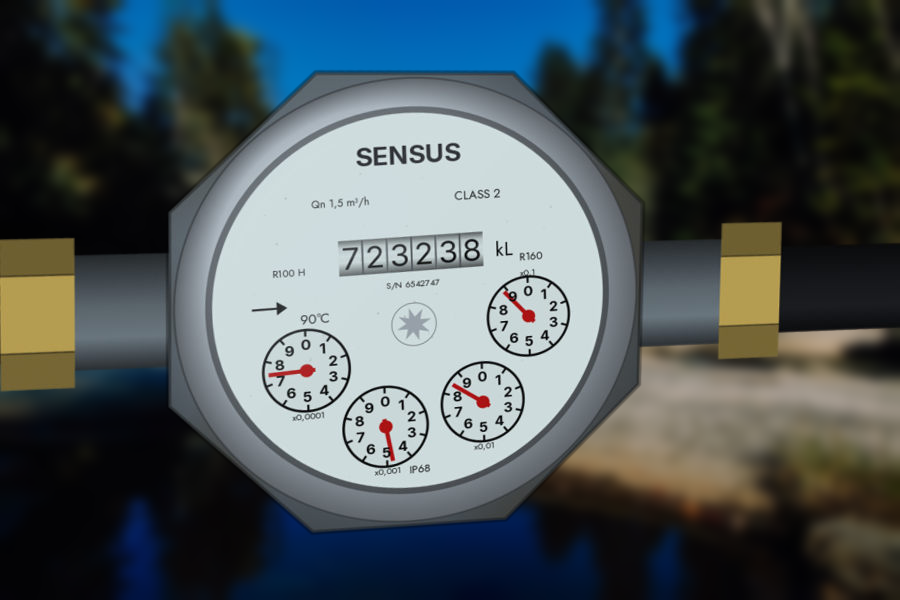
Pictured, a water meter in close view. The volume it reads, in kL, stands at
723238.8847 kL
